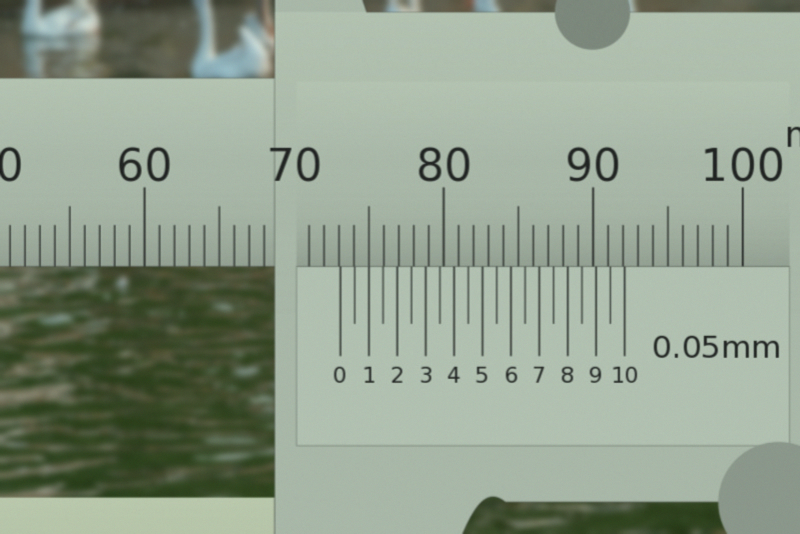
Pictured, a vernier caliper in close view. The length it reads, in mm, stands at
73.1 mm
